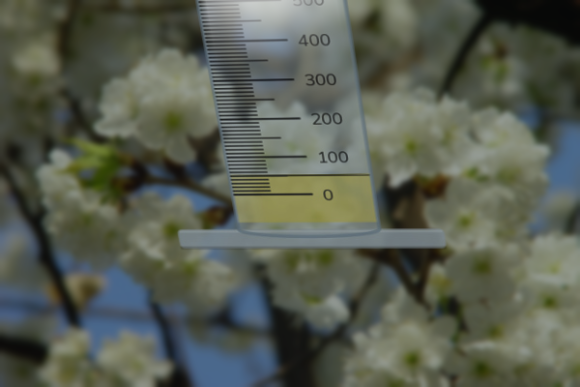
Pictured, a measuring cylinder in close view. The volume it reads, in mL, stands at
50 mL
